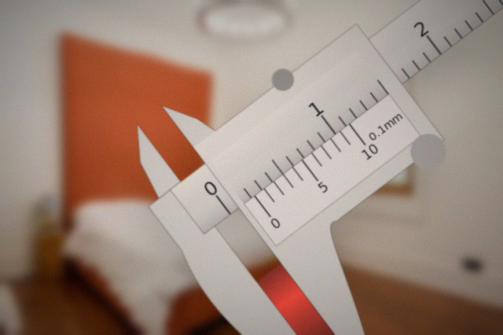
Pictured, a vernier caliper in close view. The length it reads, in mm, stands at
2.3 mm
